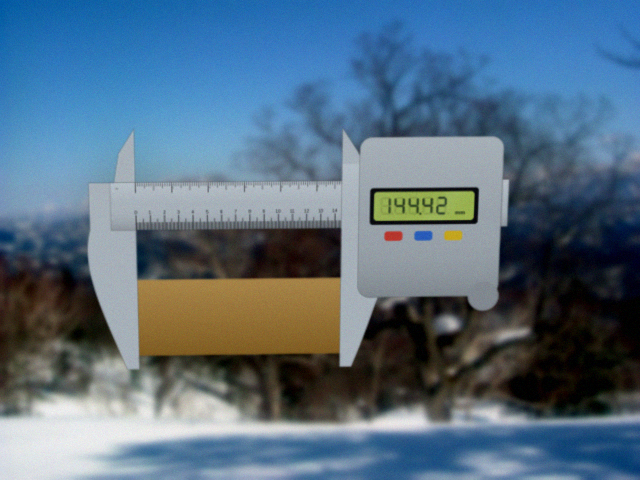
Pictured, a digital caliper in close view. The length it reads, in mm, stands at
144.42 mm
